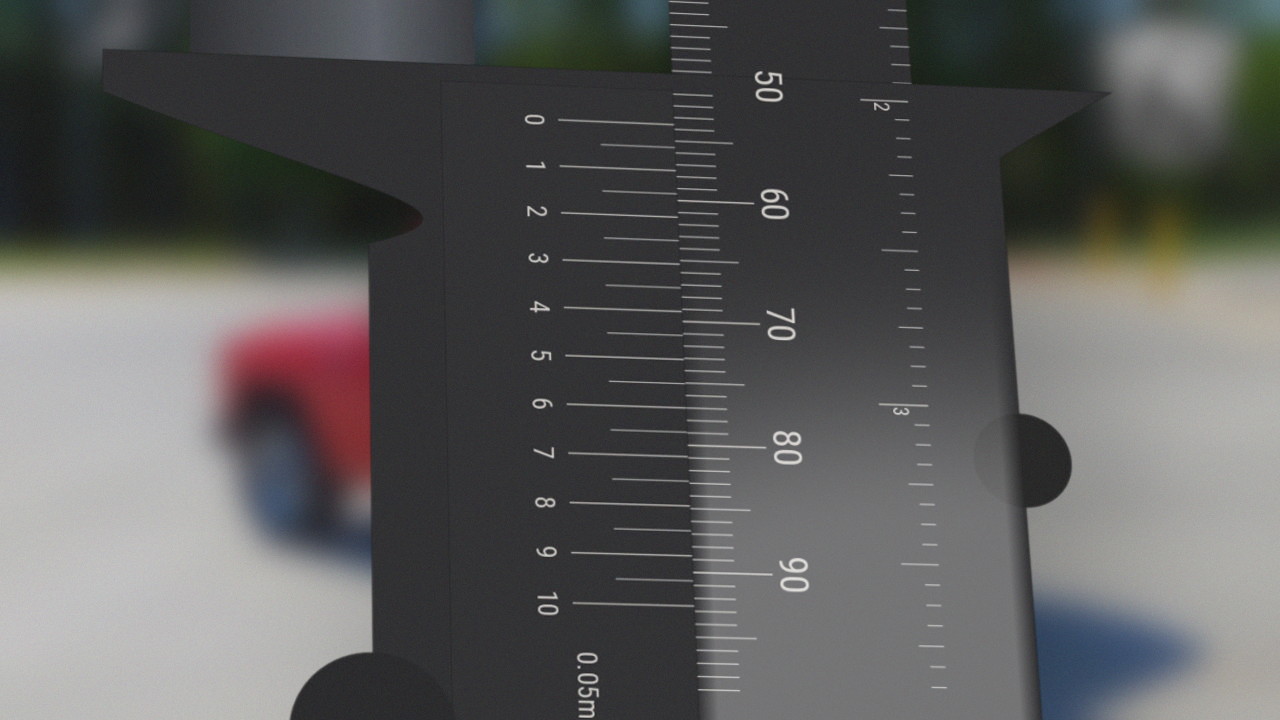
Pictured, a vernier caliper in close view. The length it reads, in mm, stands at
53.6 mm
